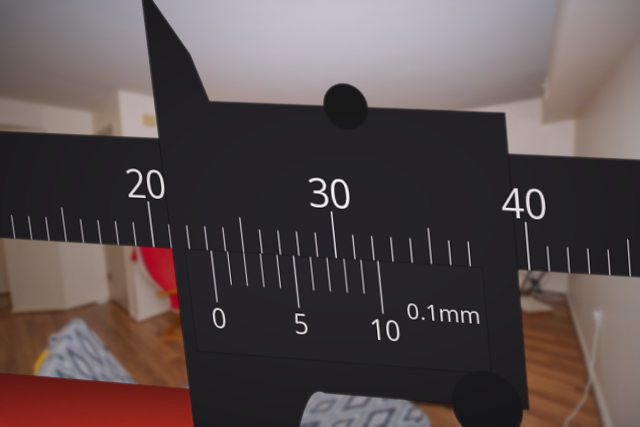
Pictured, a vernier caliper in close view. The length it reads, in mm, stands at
23.2 mm
